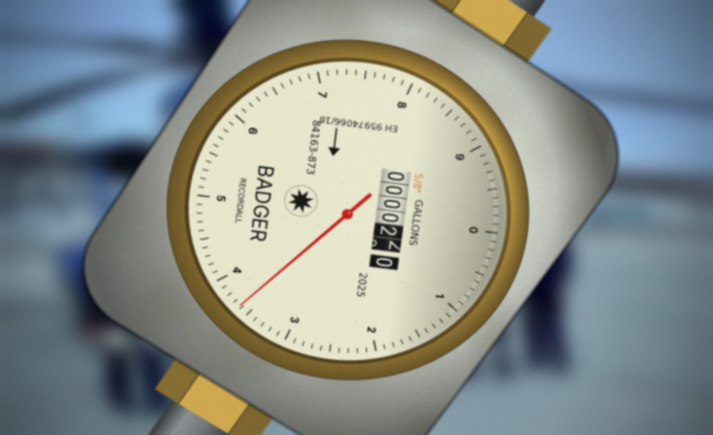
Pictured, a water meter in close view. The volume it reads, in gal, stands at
223.6 gal
